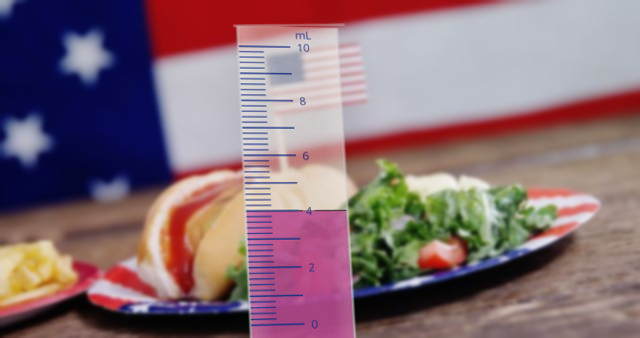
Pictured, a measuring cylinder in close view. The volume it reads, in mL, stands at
4 mL
